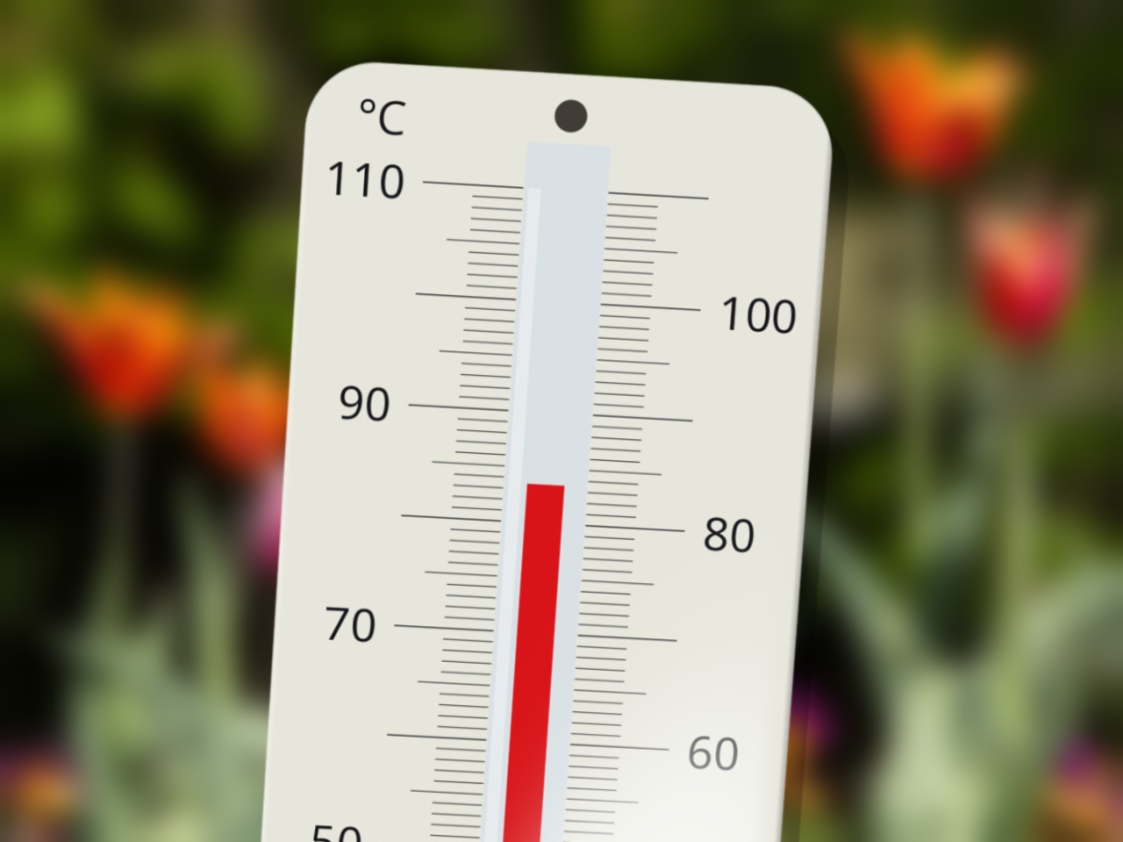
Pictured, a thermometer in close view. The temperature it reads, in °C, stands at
83.5 °C
